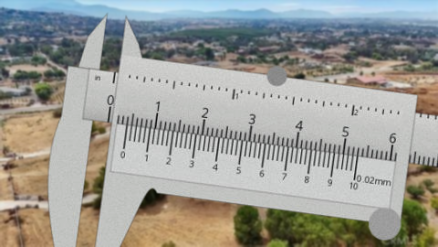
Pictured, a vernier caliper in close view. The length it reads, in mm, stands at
4.0 mm
